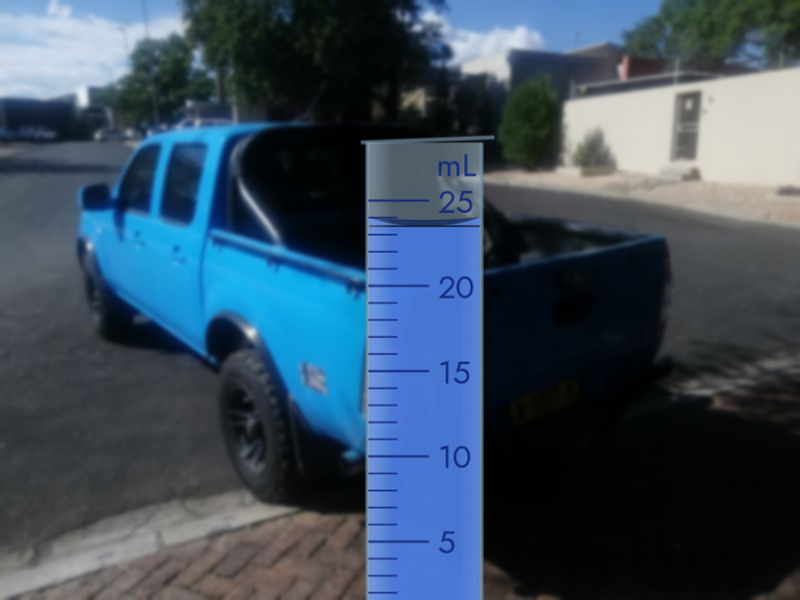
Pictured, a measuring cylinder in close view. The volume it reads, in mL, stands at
23.5 mL
